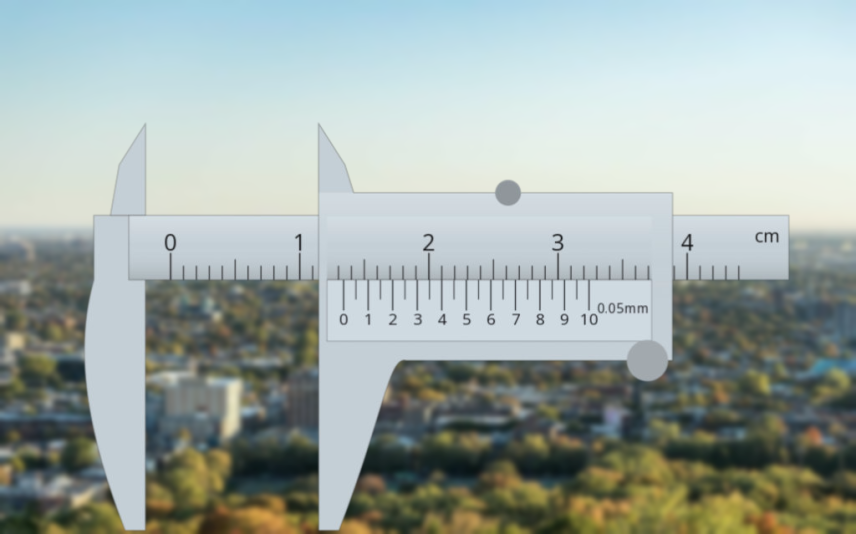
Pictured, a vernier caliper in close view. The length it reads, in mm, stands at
13.4 mm
